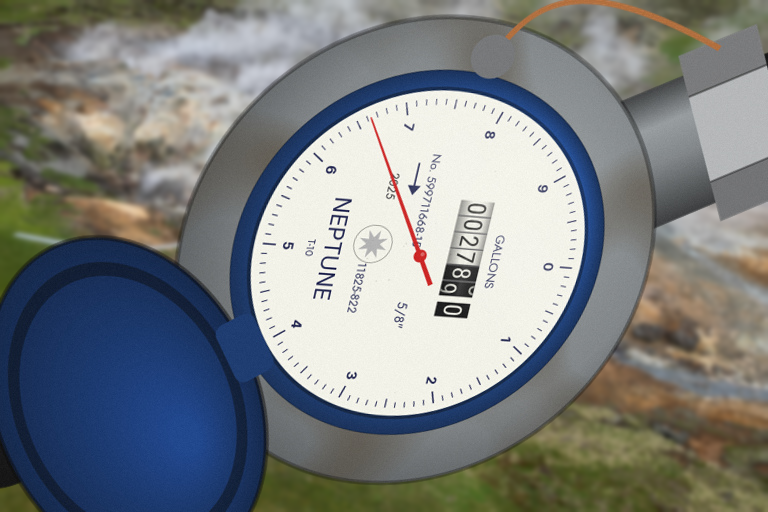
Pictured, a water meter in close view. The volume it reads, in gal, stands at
27886.6 gal
